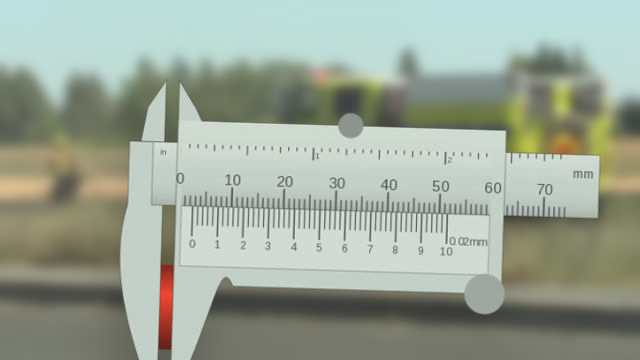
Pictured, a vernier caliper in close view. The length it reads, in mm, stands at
2.5 mm
